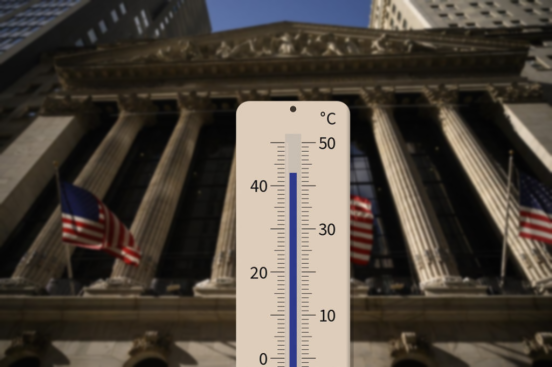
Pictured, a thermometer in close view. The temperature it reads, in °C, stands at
43 °C
